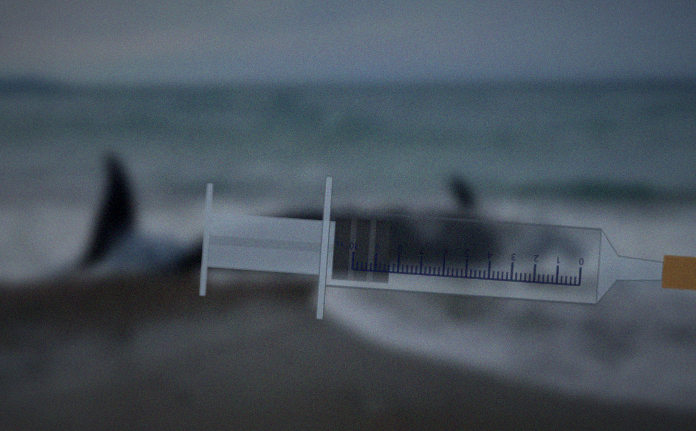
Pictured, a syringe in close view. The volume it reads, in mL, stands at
8.4 mL
